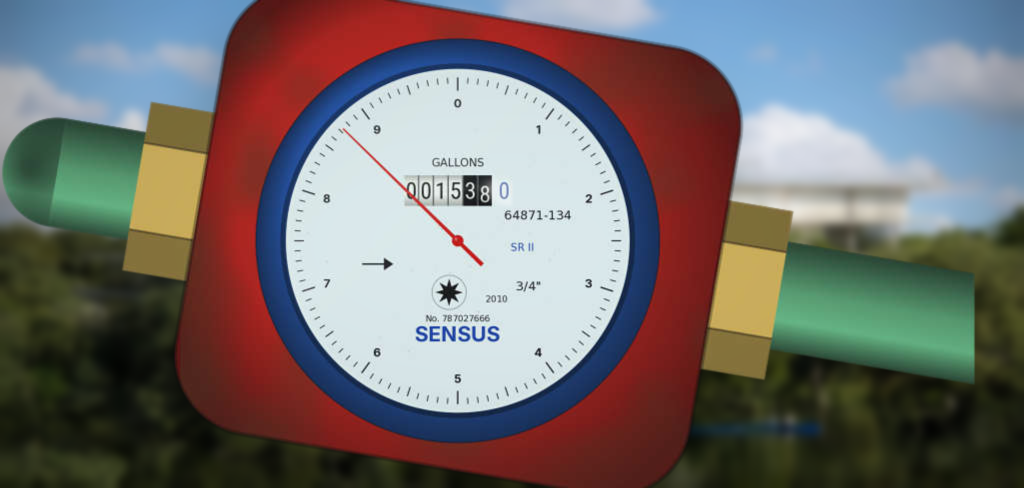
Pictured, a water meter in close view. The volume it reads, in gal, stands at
15378.7 gal
